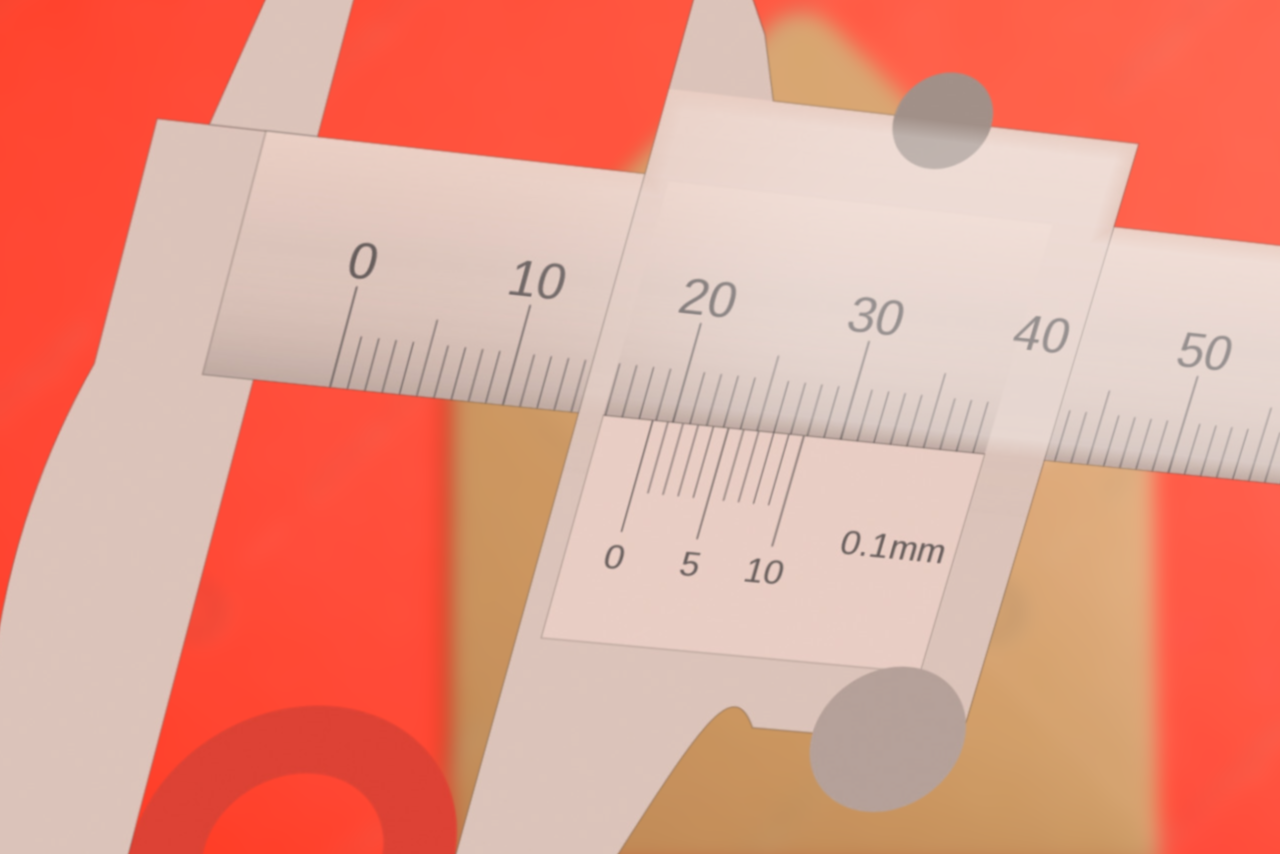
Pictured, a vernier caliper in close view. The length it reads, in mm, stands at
18.8 mm
